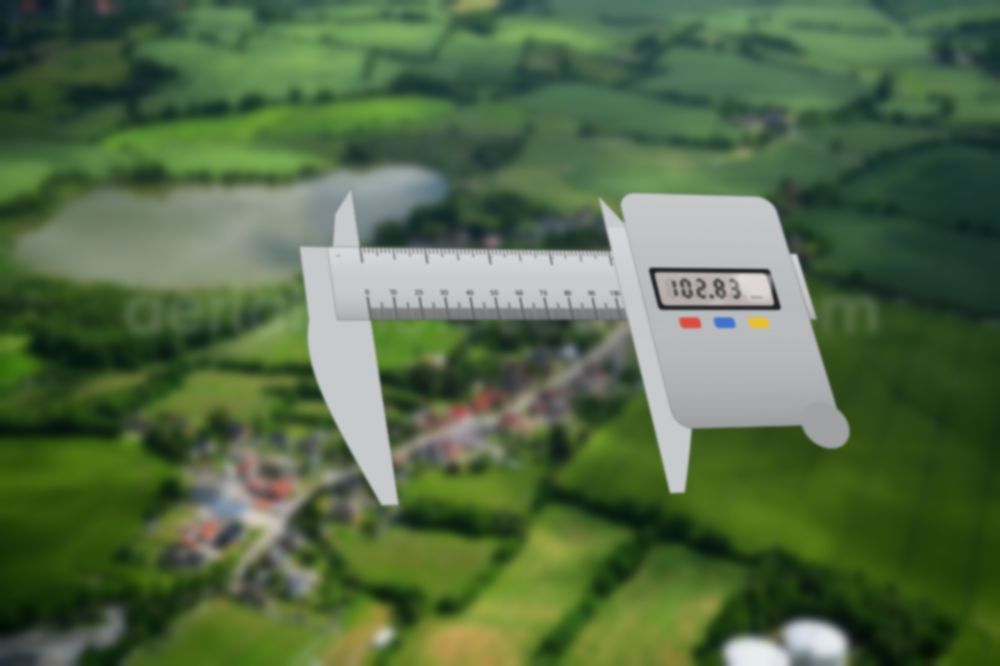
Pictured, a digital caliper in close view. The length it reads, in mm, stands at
102.83 mm
